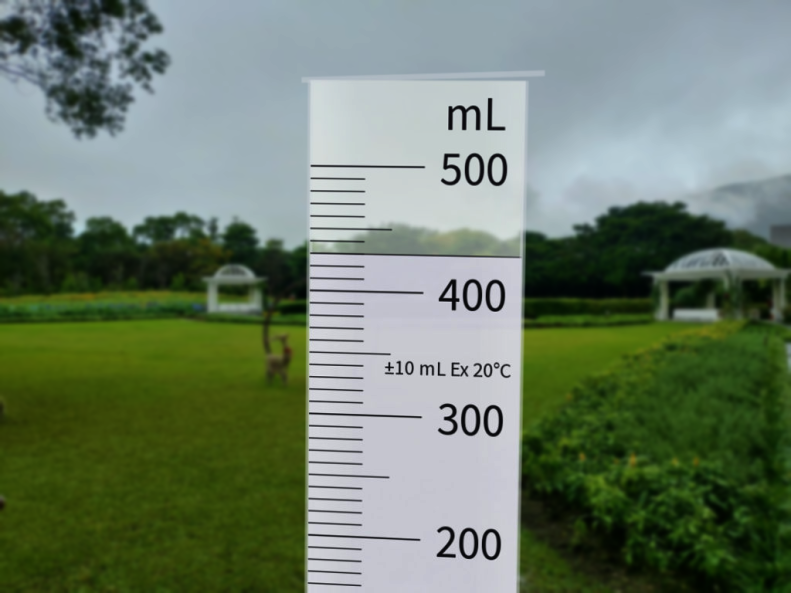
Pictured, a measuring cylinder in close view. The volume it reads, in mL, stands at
430 mL
